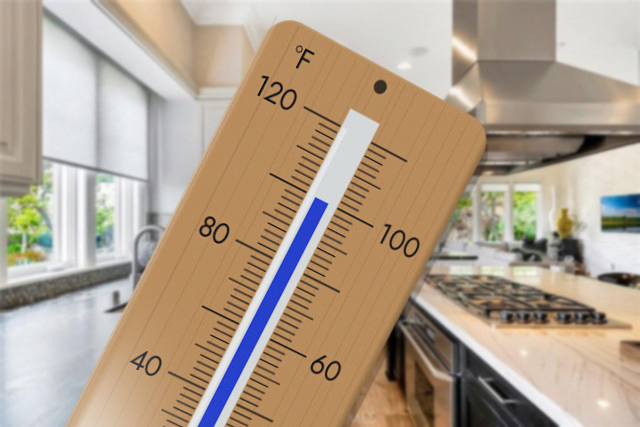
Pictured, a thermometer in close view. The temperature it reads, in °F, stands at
100 °F
